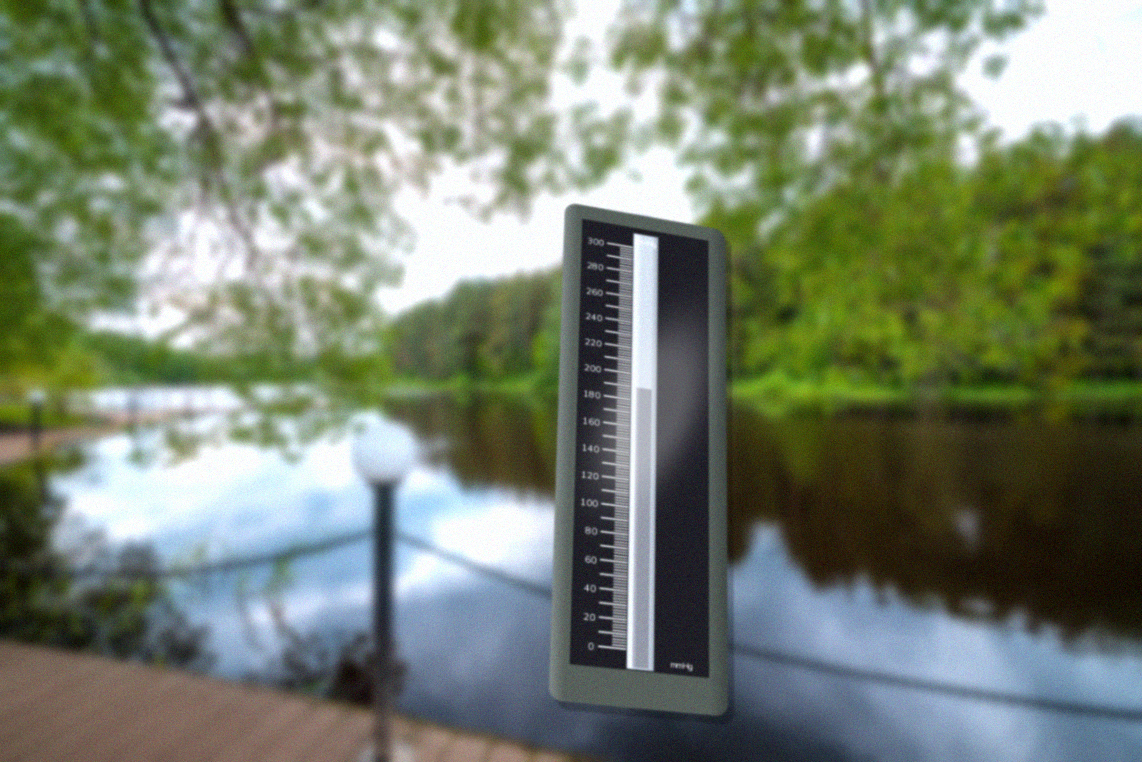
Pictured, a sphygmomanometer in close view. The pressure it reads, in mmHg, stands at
190 mmHg
